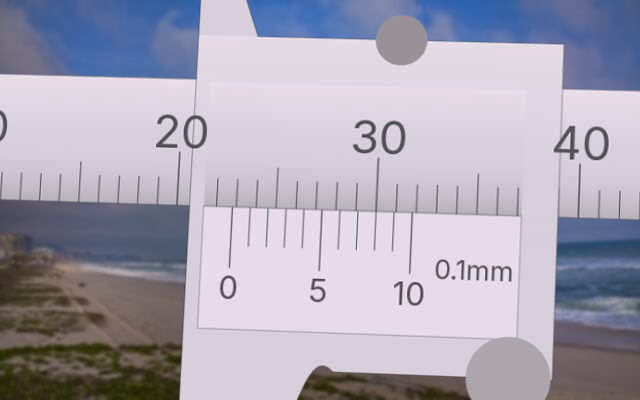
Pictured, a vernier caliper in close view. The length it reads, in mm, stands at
22.8 mm
